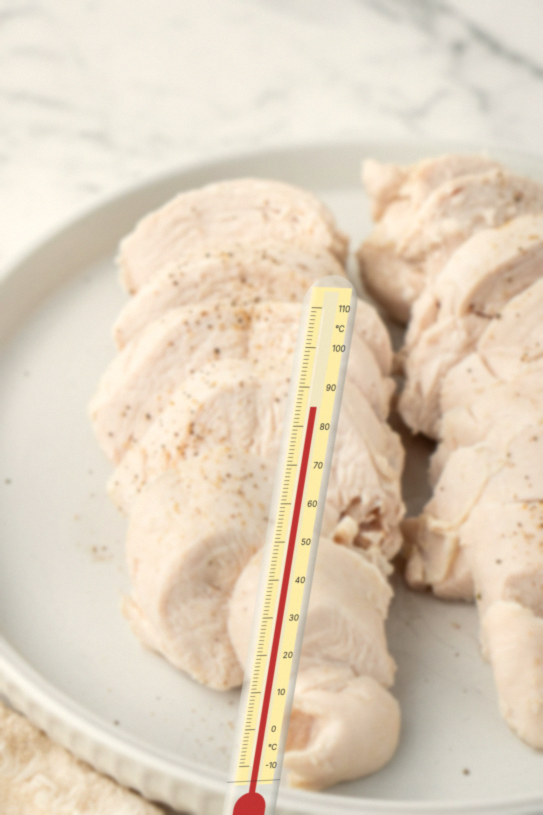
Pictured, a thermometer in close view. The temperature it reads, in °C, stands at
85 °C
